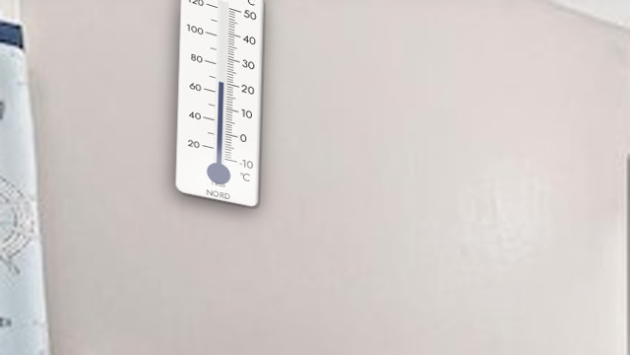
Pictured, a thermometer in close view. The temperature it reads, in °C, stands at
20 °C
